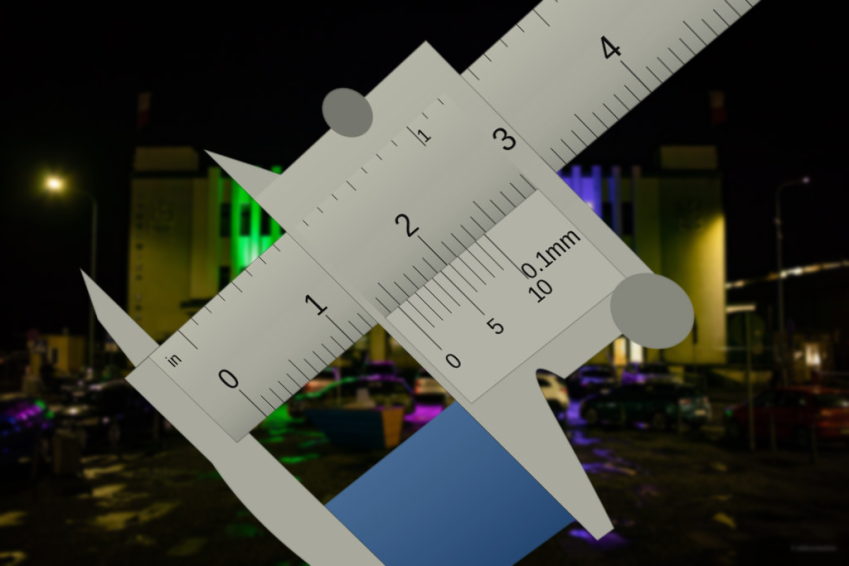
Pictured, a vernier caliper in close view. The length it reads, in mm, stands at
14.8 mm
